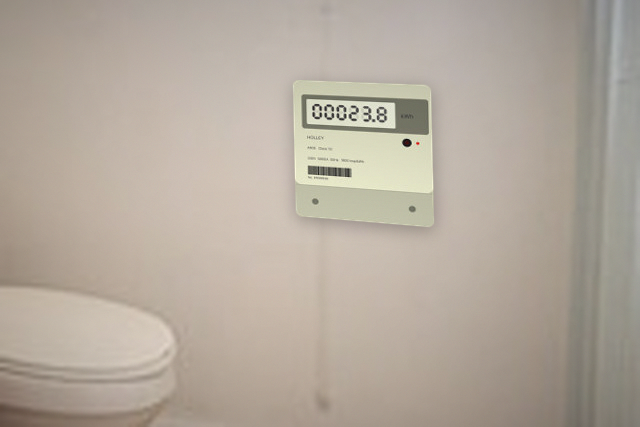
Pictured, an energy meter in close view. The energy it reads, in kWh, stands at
23.8 kWh
